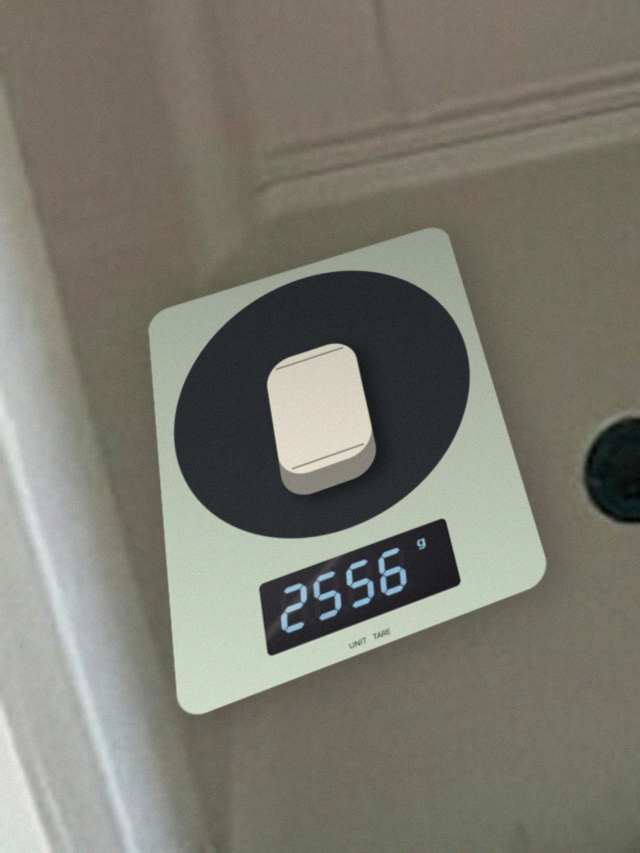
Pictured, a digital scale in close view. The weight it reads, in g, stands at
2556 g
